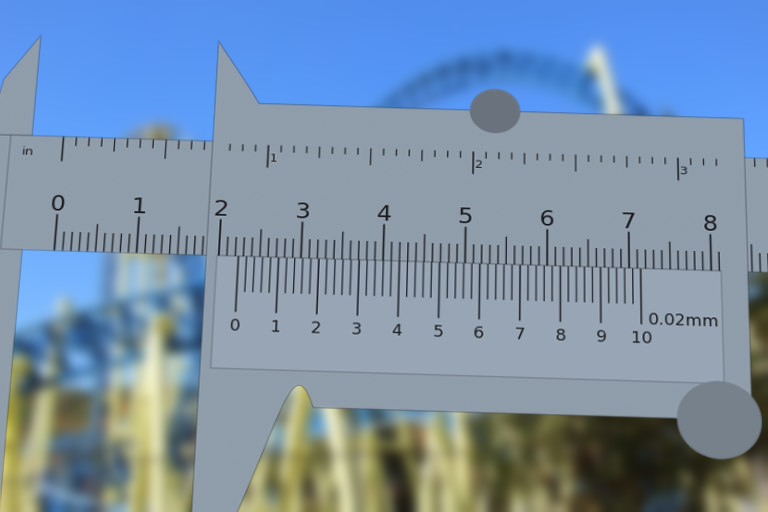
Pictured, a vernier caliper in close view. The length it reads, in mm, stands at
22.4 mm
